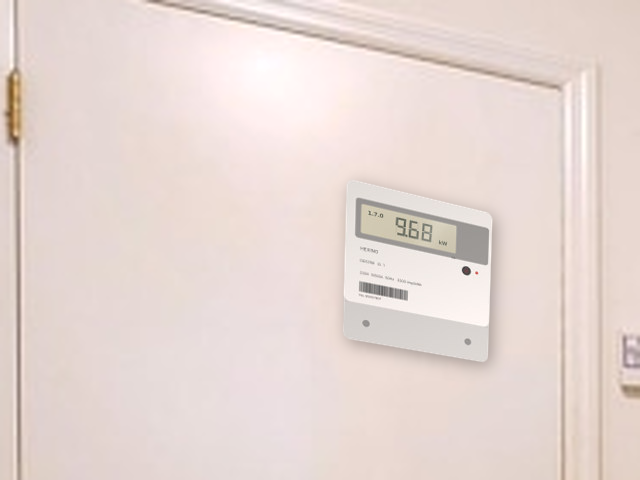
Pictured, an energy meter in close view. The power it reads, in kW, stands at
9.68 kW
